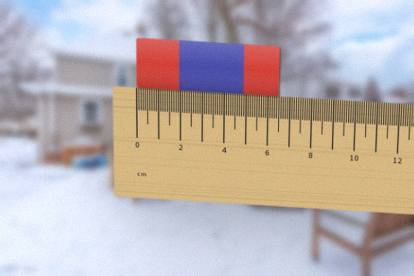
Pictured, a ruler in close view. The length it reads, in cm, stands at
6.5 cm
